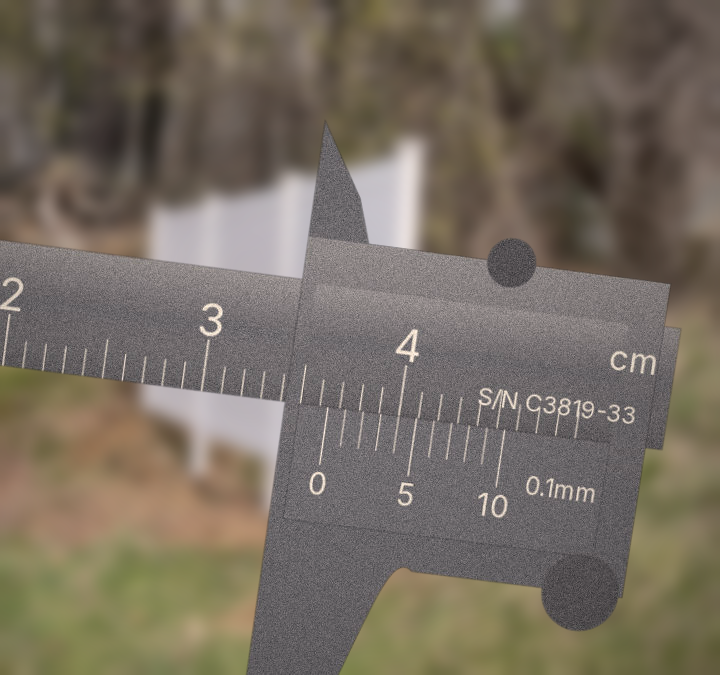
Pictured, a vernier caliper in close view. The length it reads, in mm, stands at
36.4 mm
